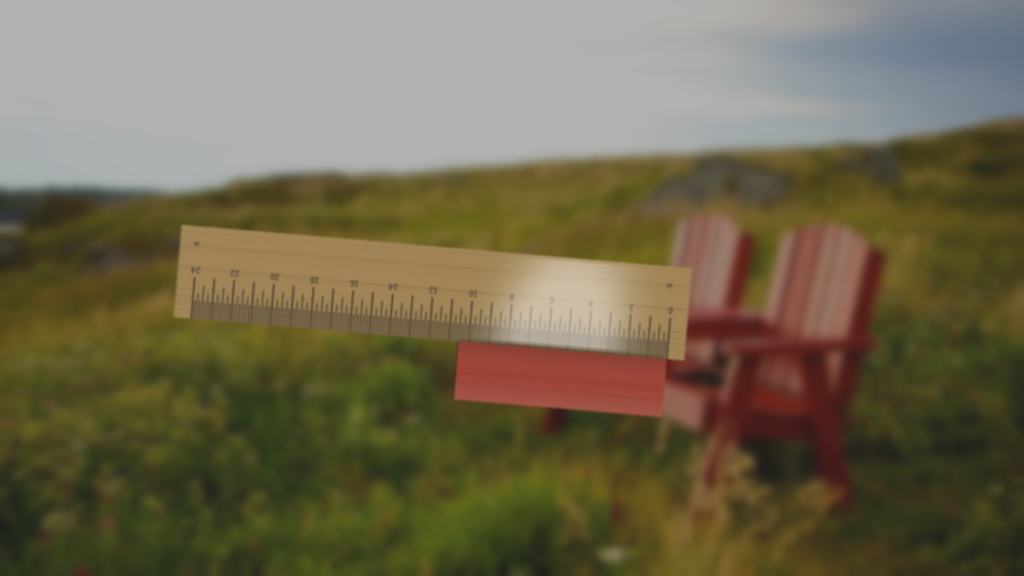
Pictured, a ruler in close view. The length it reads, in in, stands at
10.5 in
